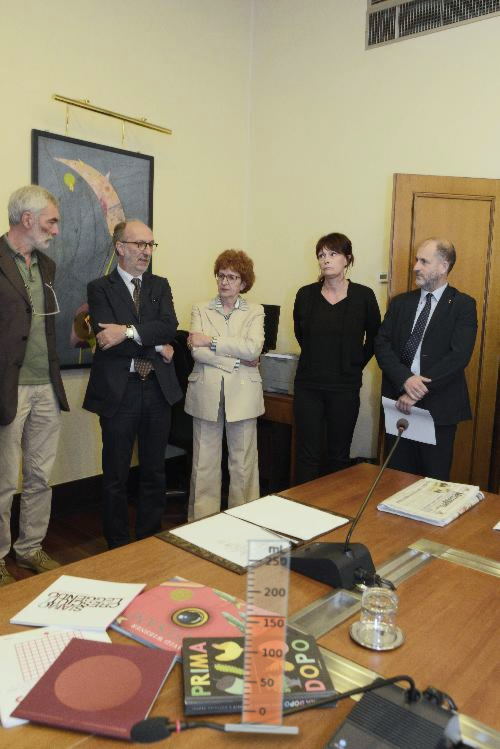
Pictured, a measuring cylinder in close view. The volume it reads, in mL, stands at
160 mL
